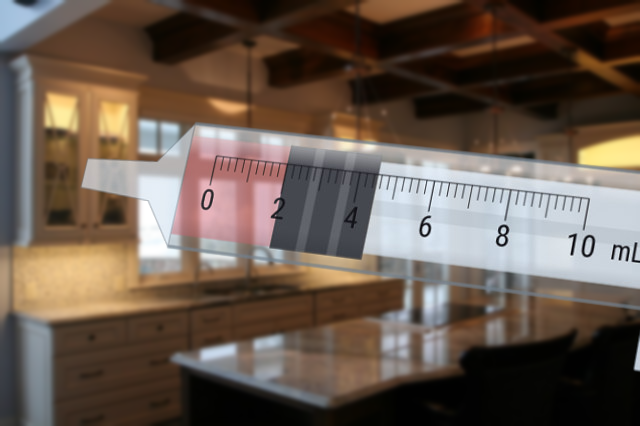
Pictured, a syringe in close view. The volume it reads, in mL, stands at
2 mL
